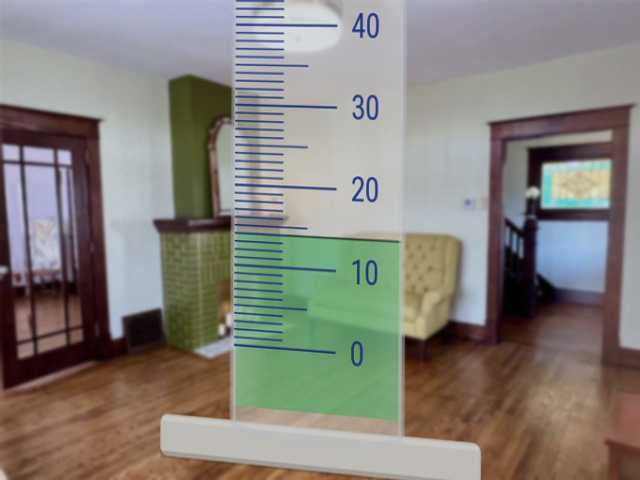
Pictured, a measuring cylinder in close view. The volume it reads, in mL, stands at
14 mL
